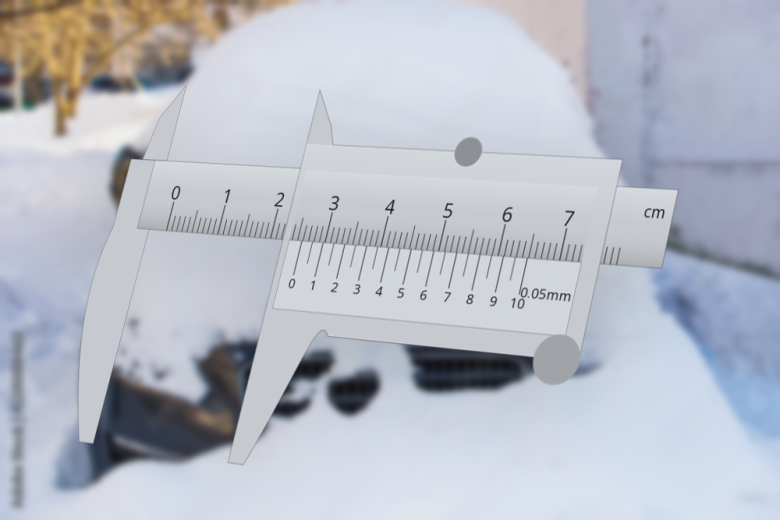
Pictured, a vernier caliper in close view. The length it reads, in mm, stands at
25.8 mm
